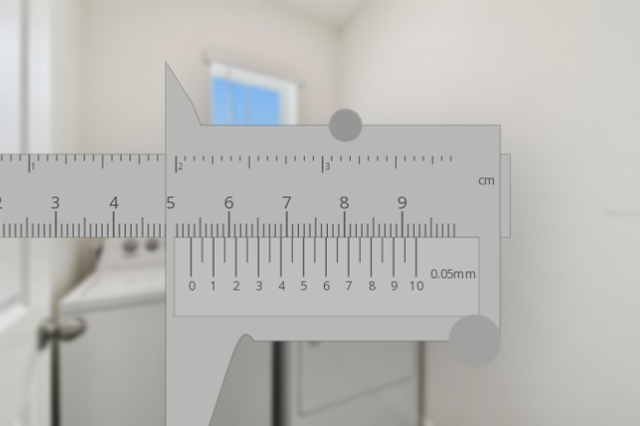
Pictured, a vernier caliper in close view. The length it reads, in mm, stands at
53.4 mm
